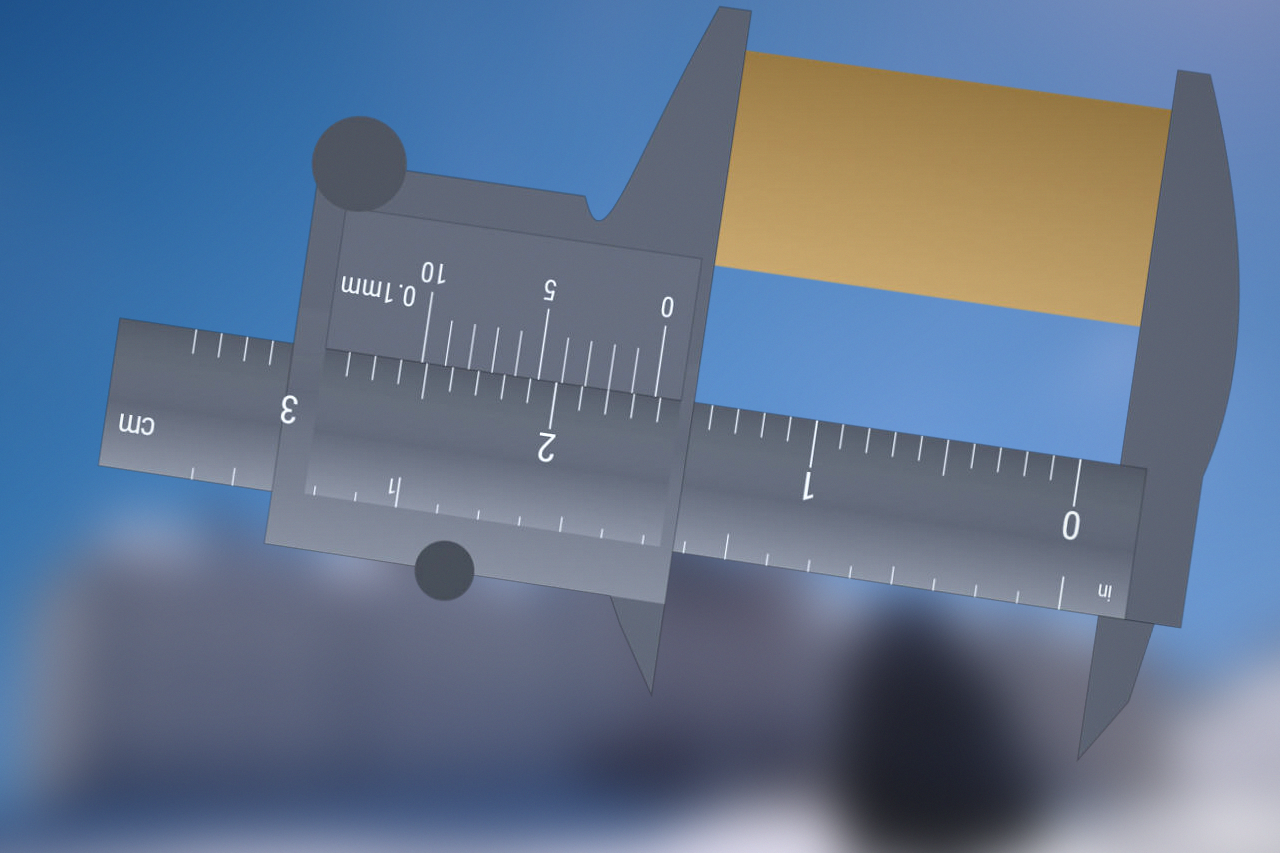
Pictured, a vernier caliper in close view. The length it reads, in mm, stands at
16.2 mm
